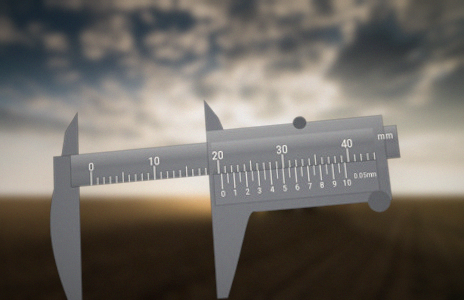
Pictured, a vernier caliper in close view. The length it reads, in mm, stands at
20.4 mm
